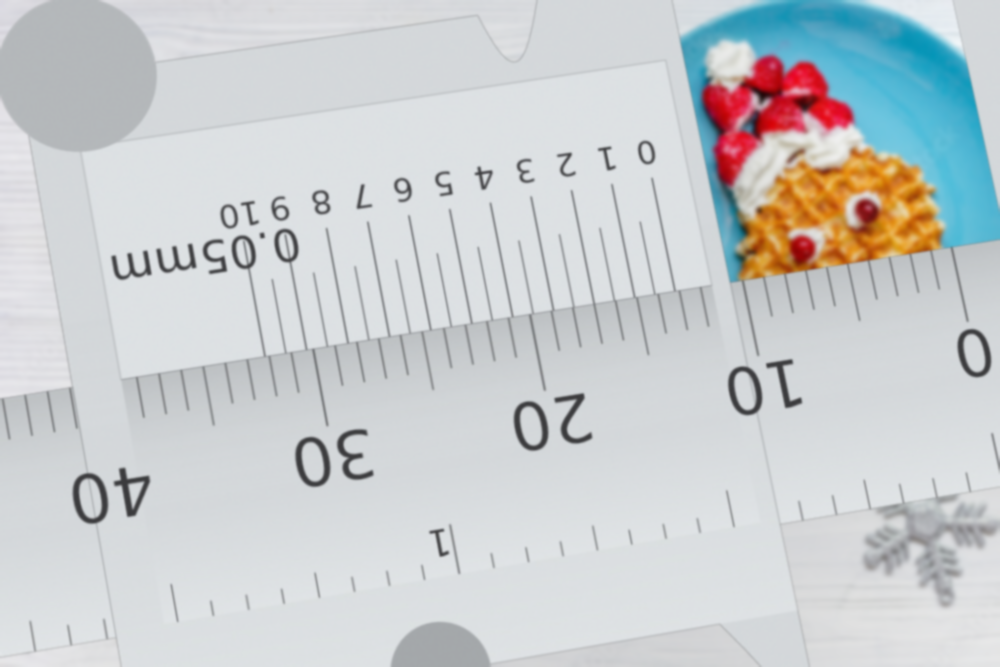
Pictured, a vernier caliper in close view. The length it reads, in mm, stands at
13.2 mm
